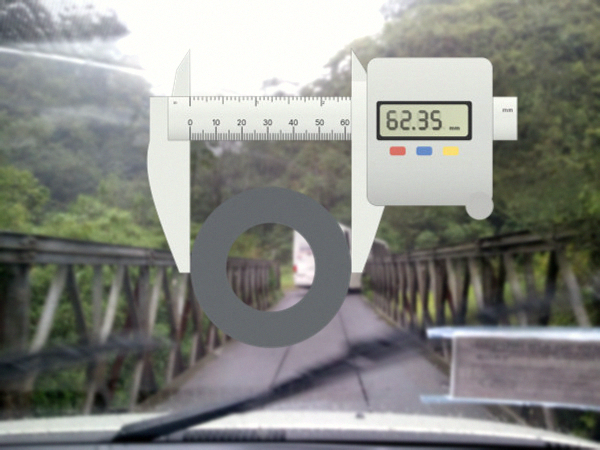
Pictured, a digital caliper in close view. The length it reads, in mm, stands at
62.35 mm
